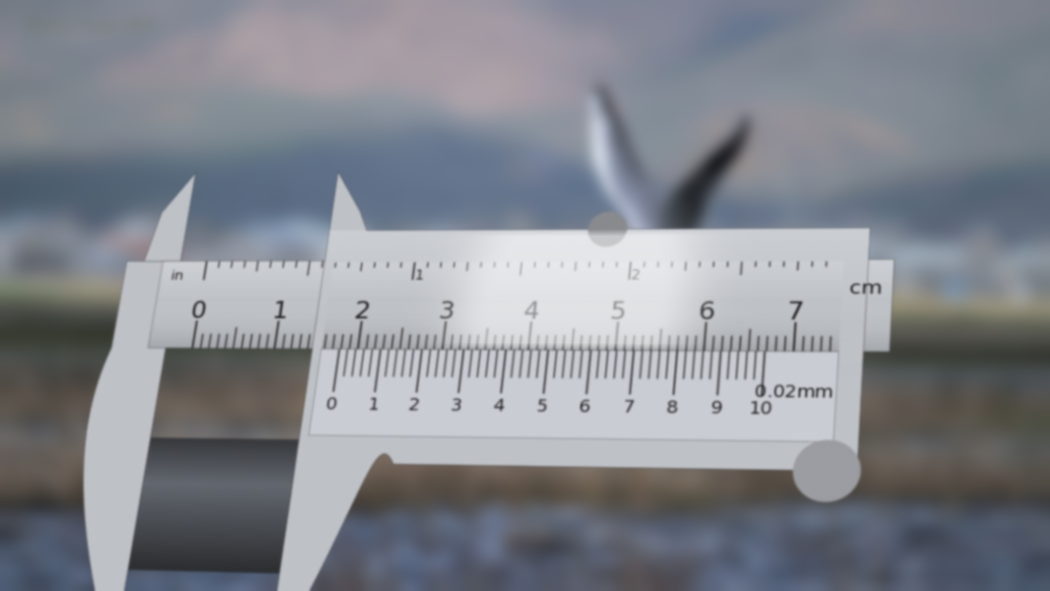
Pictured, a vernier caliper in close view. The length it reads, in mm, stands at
17.8 mm
